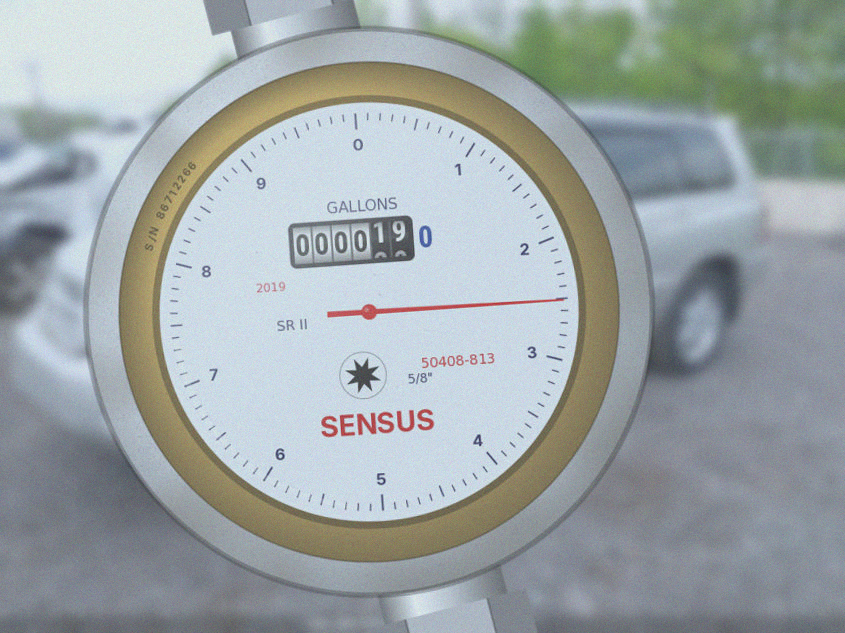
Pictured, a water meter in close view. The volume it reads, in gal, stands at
192.5 gal
